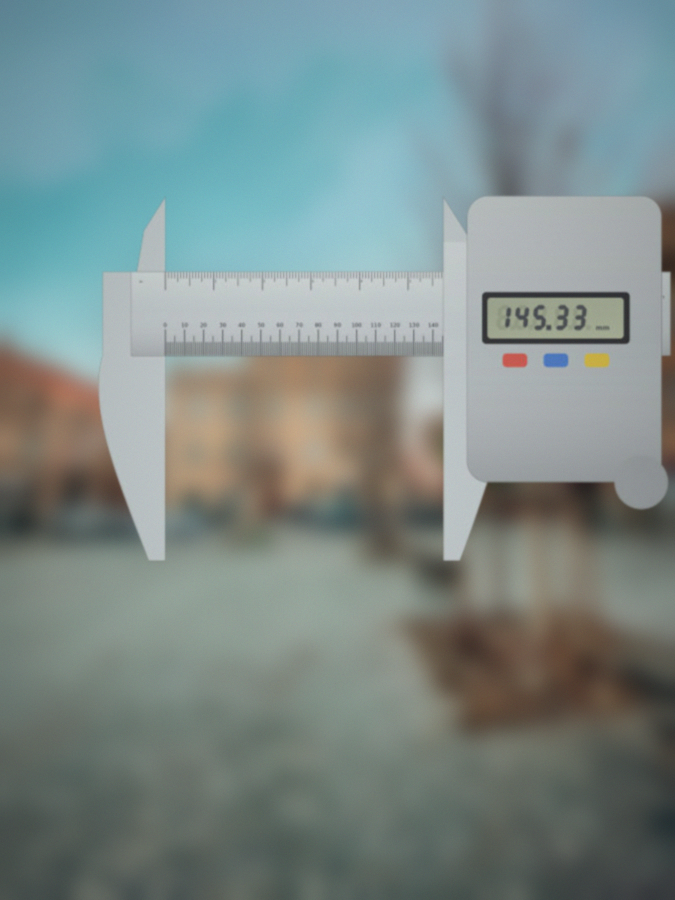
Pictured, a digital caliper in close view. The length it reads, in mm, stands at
145.33 mm
